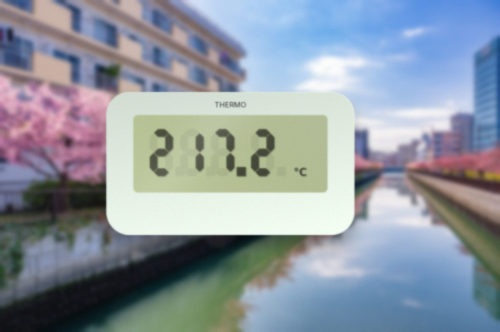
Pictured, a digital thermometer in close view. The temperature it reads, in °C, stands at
217.2 °C
